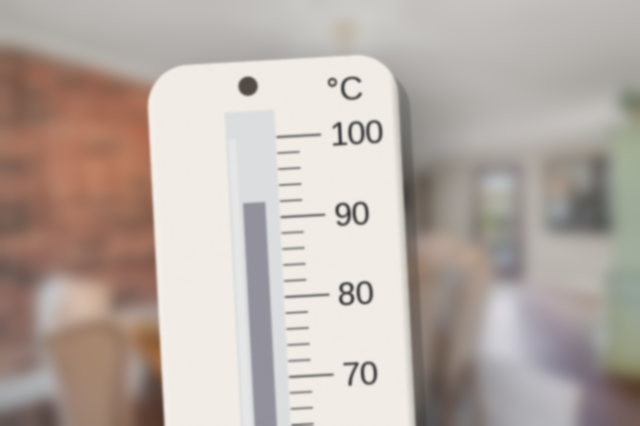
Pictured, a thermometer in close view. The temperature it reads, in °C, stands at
92 °C
